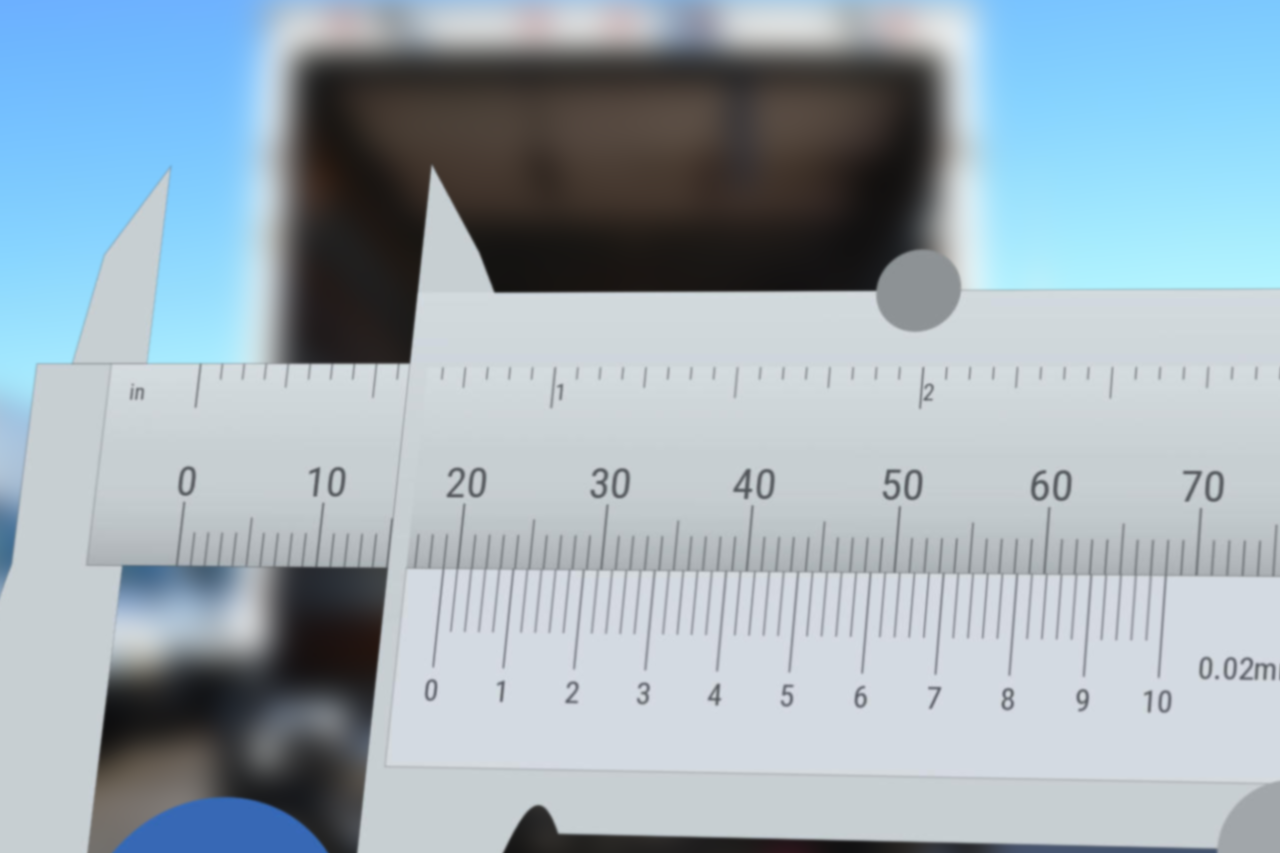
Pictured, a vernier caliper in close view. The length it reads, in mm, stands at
19.0 mm
